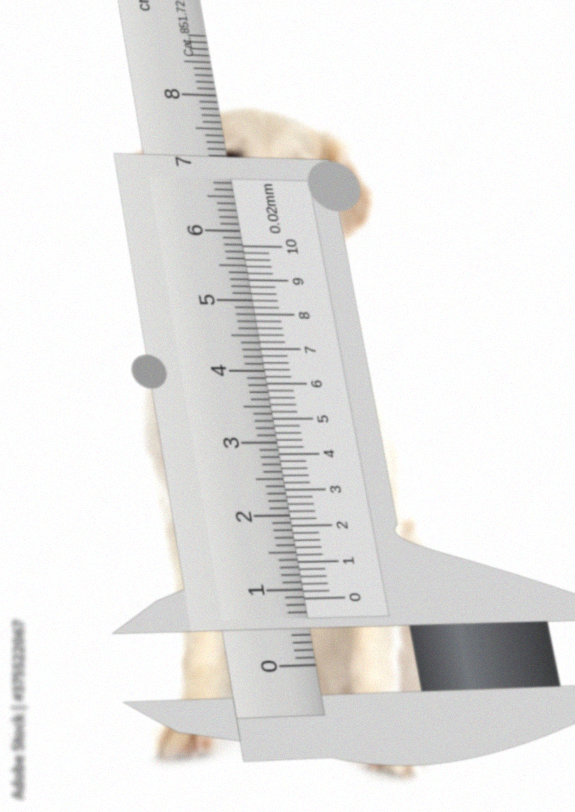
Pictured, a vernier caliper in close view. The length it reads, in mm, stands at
8.8 mm
